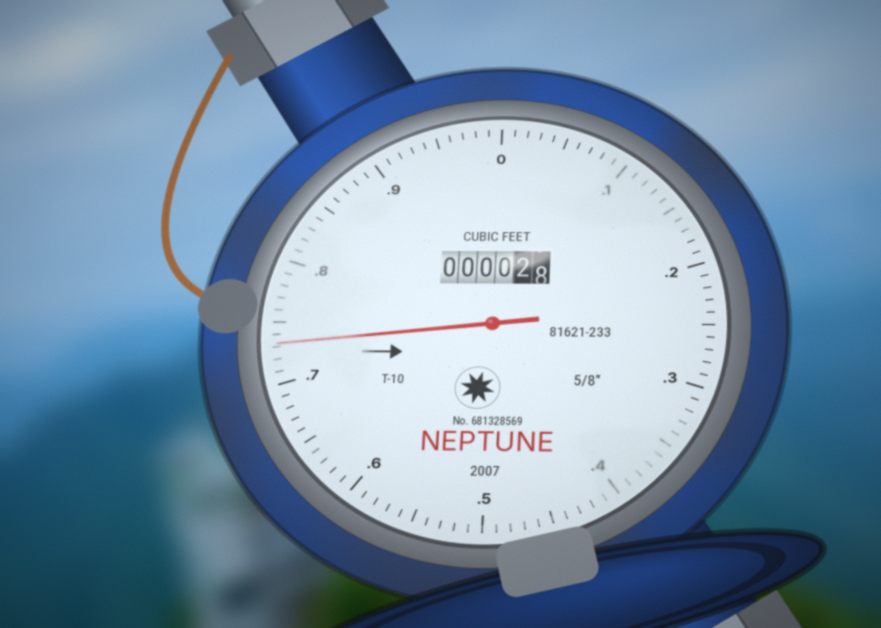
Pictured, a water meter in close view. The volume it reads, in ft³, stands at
27.73 ft³
